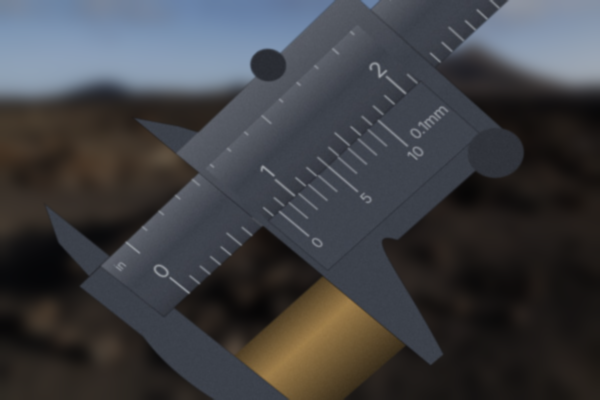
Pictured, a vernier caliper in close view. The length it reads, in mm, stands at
8.5 mm
